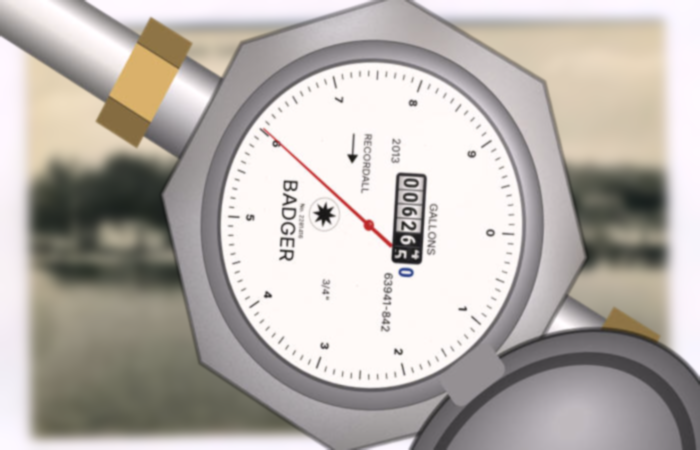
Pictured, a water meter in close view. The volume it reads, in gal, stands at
62646.0 gal
